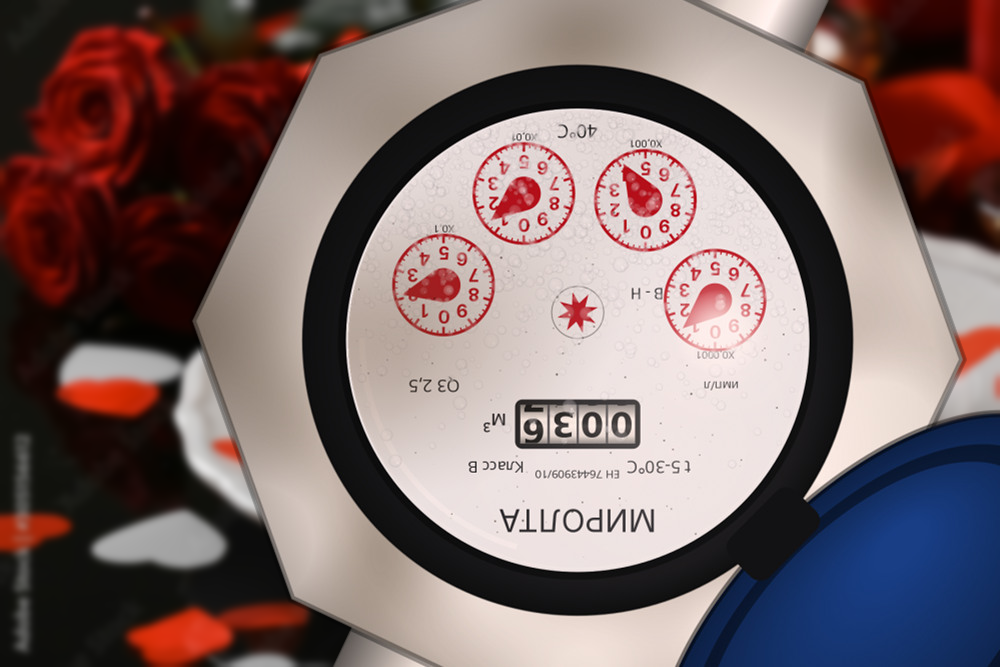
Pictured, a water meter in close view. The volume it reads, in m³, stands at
36.2141 m³
